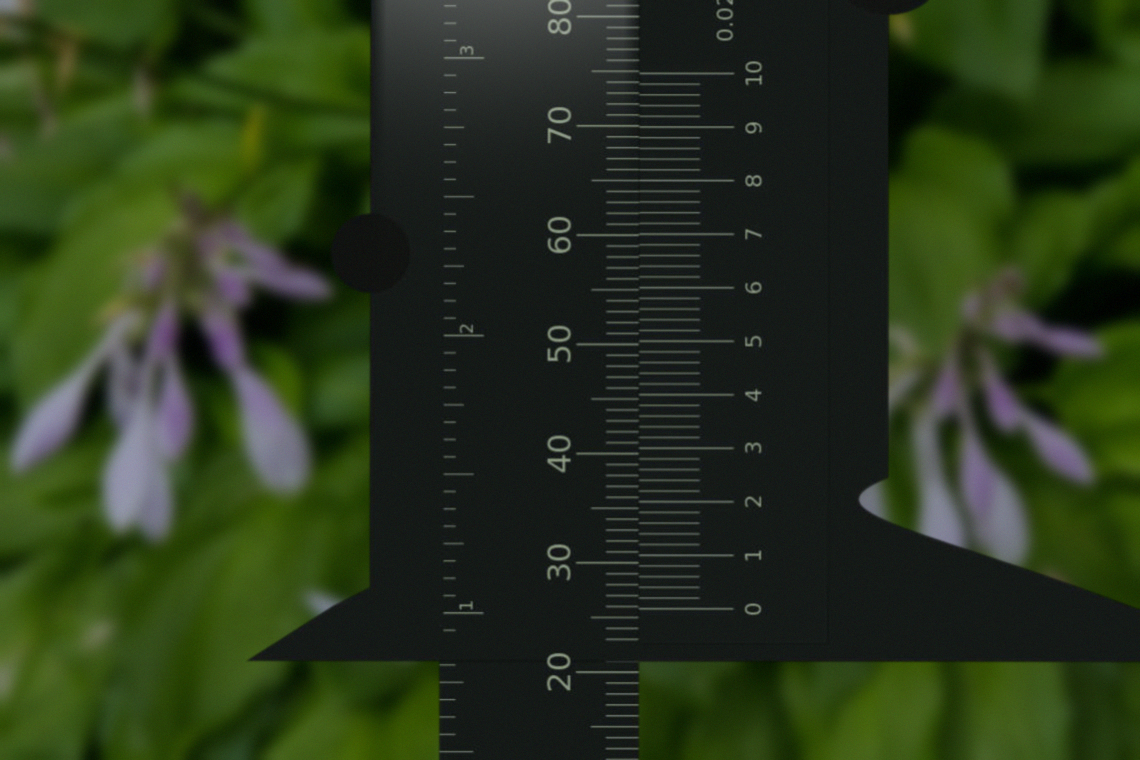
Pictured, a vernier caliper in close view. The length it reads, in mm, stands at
25.8 mm
